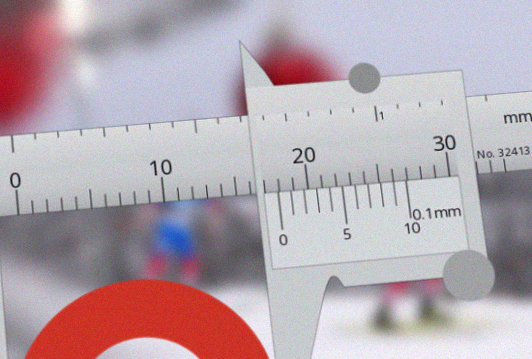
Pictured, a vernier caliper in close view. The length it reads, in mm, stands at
17.9 mm
